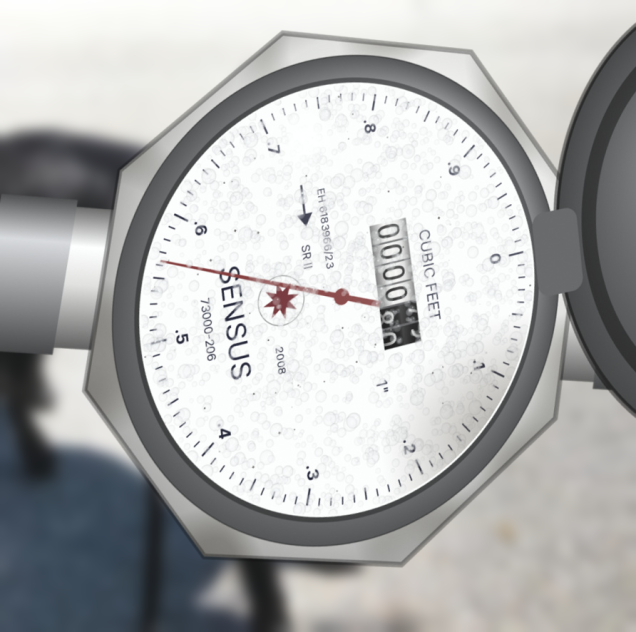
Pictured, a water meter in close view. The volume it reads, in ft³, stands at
79.56 ft³
